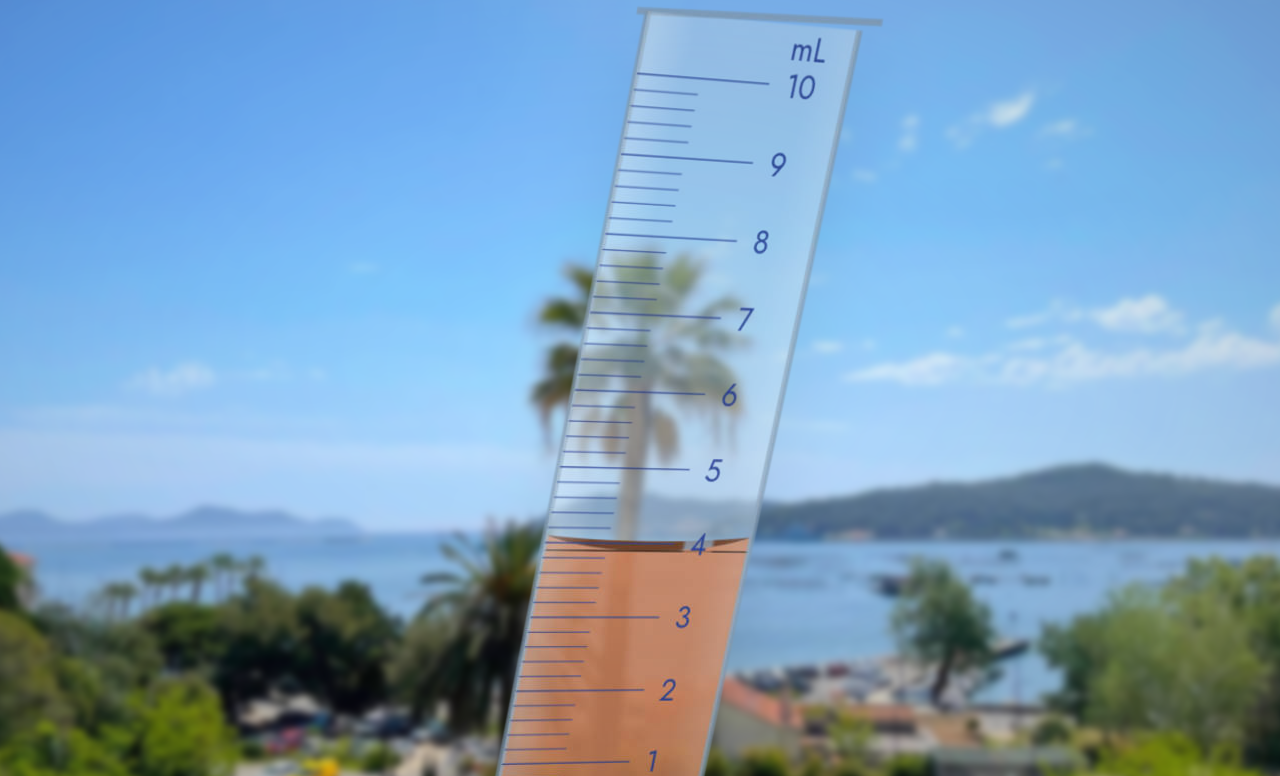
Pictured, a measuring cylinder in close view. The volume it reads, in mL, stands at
3.9 mL
